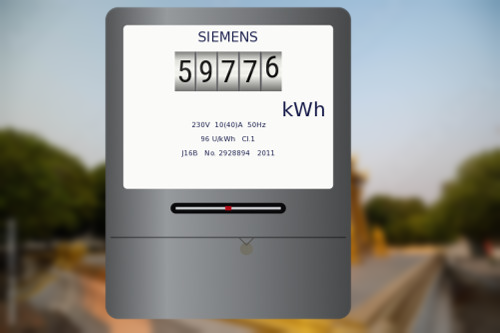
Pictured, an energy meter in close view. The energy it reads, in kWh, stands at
59776 kWh
